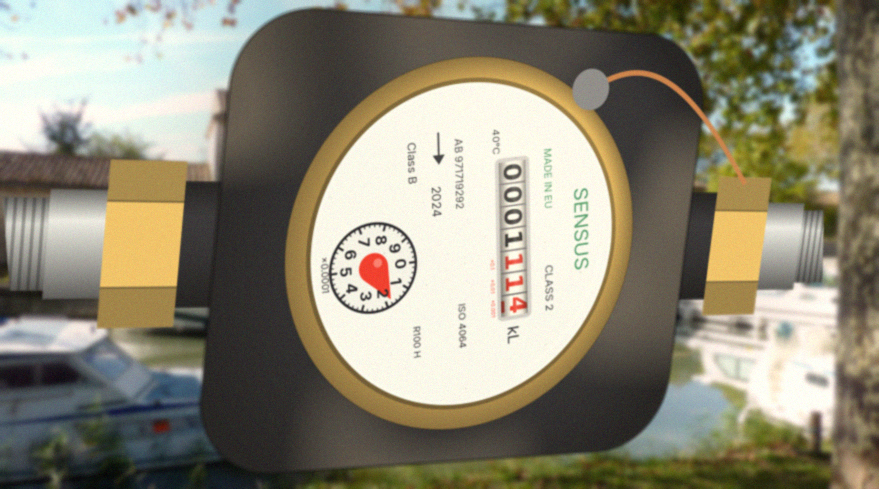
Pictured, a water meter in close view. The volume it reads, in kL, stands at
1.1141 kL
